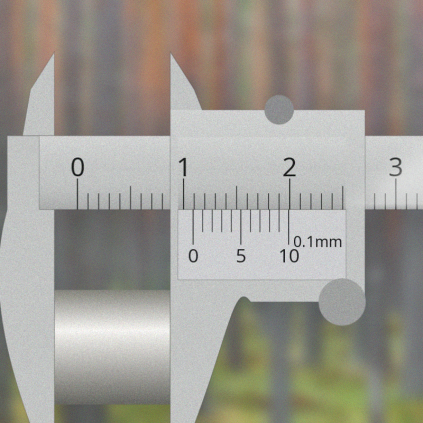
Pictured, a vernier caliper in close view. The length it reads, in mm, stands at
10.9 mm
